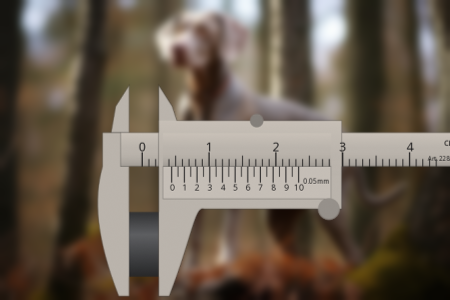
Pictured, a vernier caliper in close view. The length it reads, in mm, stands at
4.4 mm
